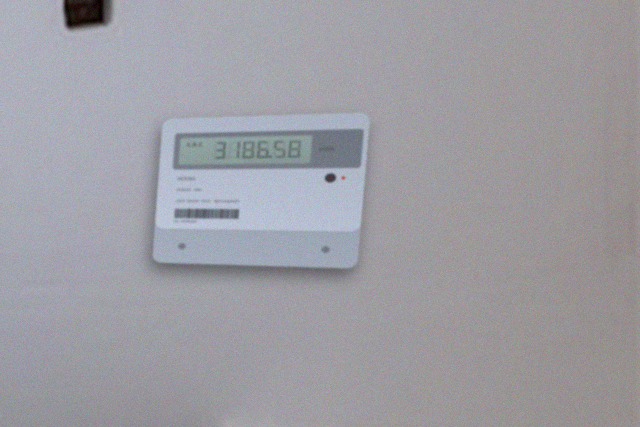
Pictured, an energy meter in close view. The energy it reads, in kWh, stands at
3186.58 kWh
